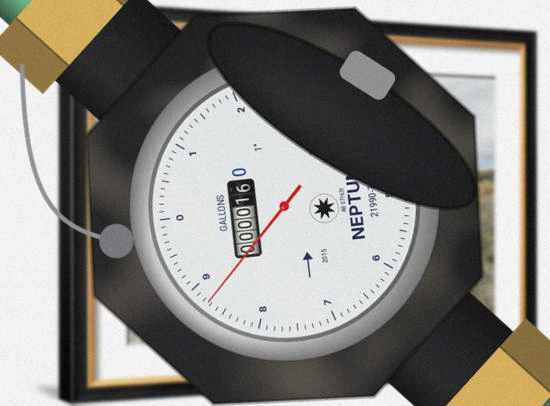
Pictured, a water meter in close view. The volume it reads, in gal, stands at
158.7 gal
